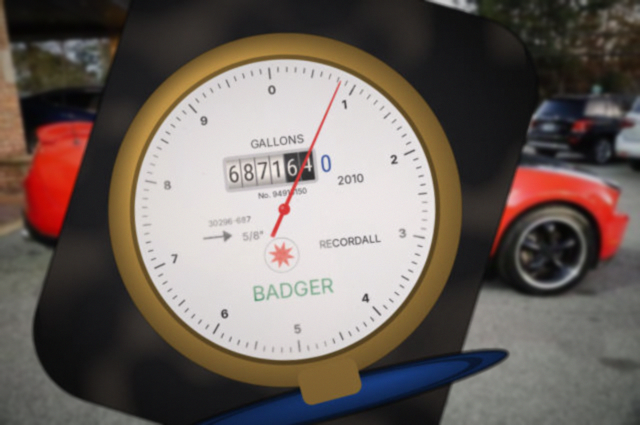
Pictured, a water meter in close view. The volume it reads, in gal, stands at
6871640.8 gal
